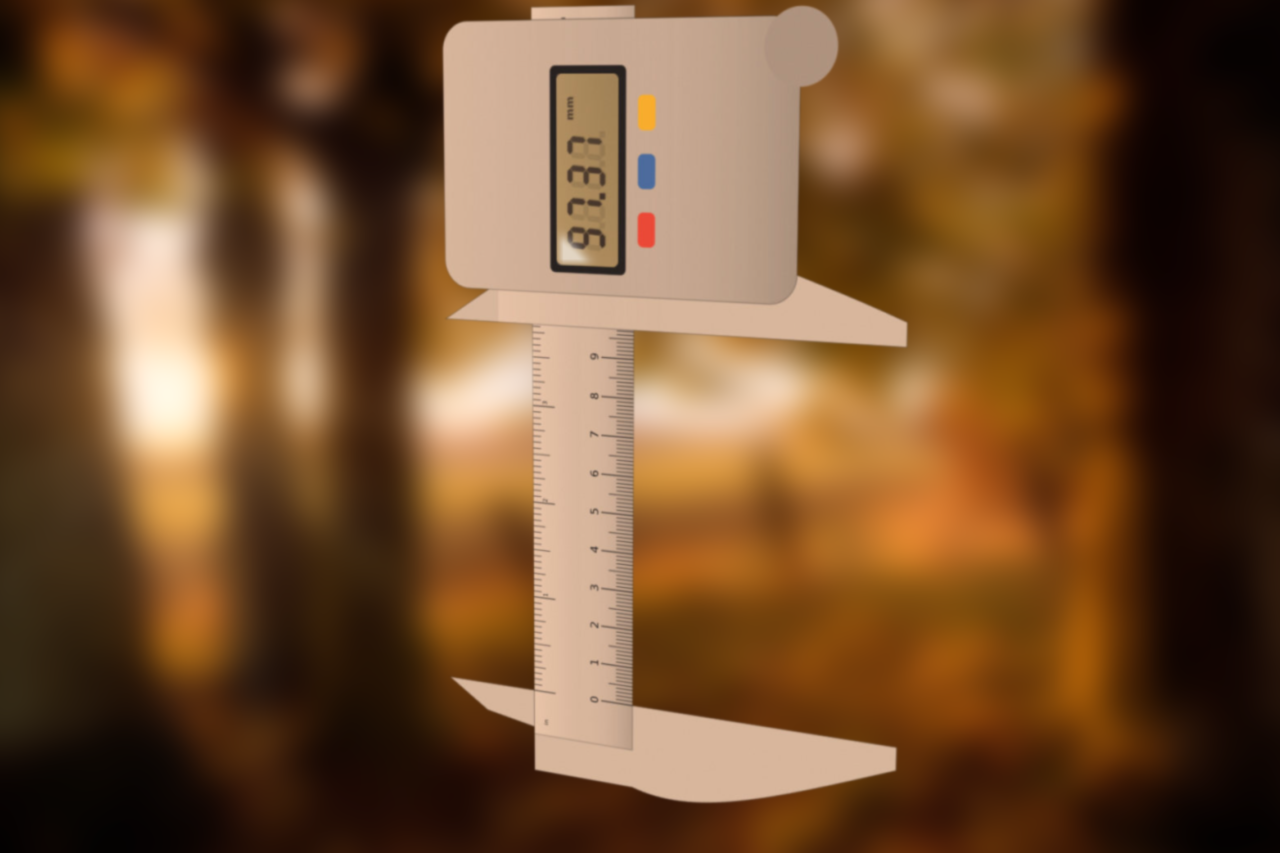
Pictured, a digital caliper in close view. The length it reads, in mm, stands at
97.37 mm
